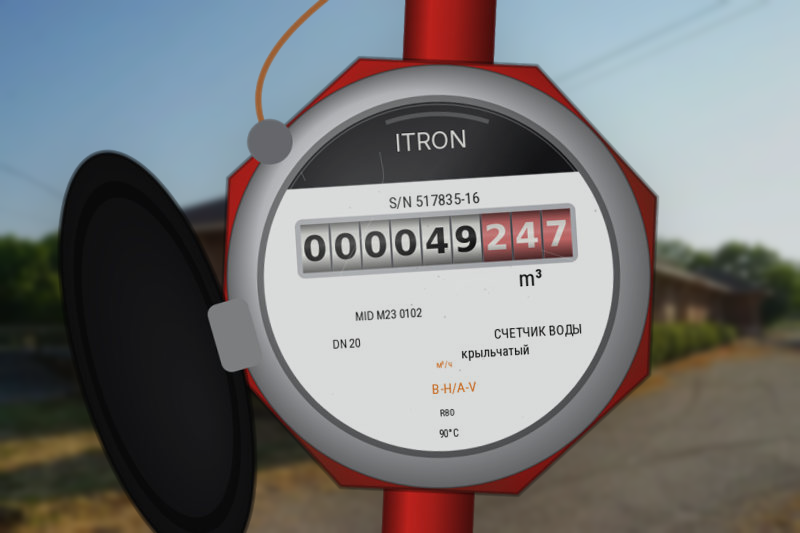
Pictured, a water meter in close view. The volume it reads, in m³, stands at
49.247 m³
